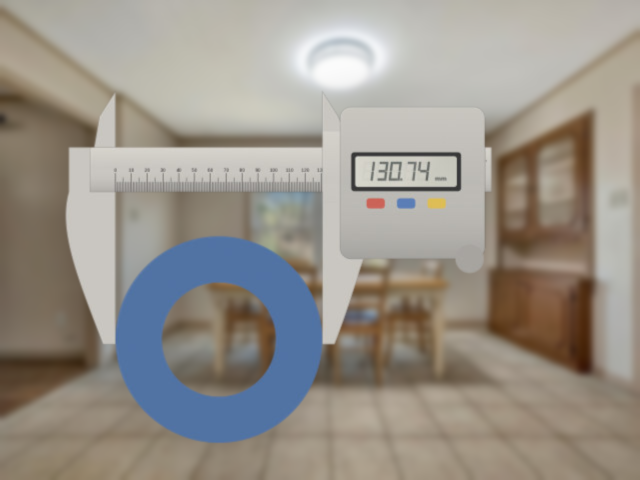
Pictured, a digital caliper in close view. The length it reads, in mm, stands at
130.74 mm
